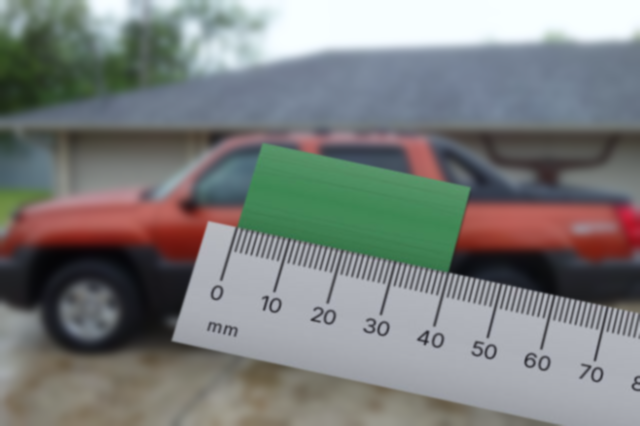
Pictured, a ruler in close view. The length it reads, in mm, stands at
40 mm
